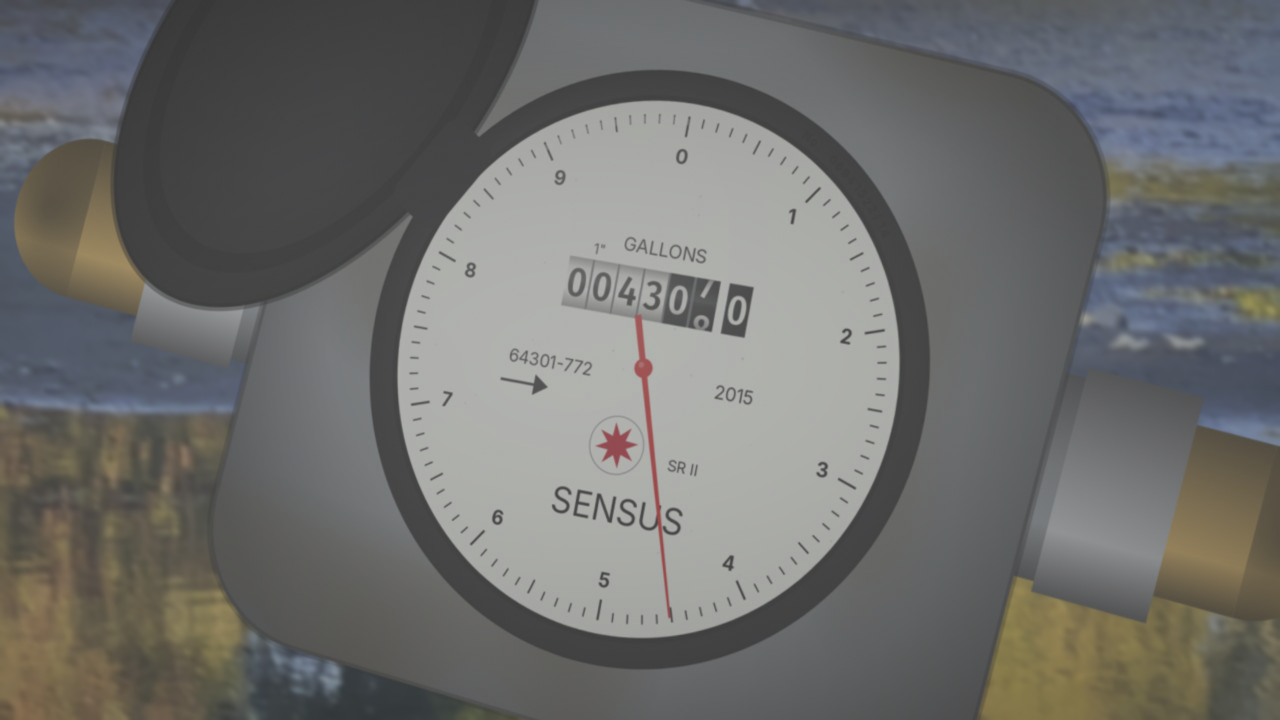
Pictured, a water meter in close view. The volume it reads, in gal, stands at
43074.5 gal
